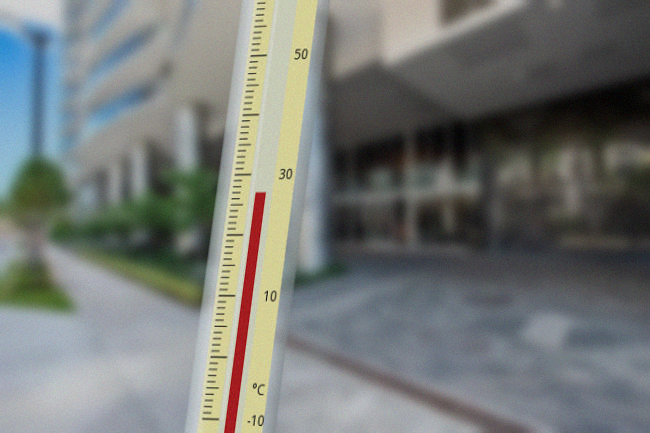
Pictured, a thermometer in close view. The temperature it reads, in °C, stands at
27 °C
